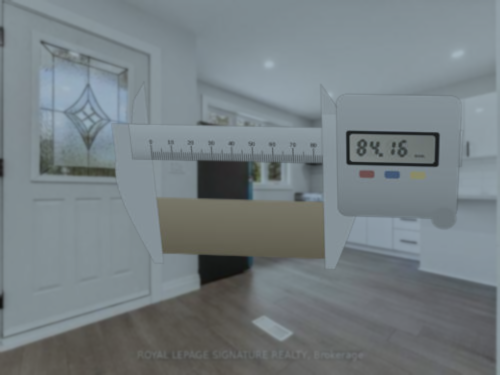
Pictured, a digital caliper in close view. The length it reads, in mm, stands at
84.16 mm
